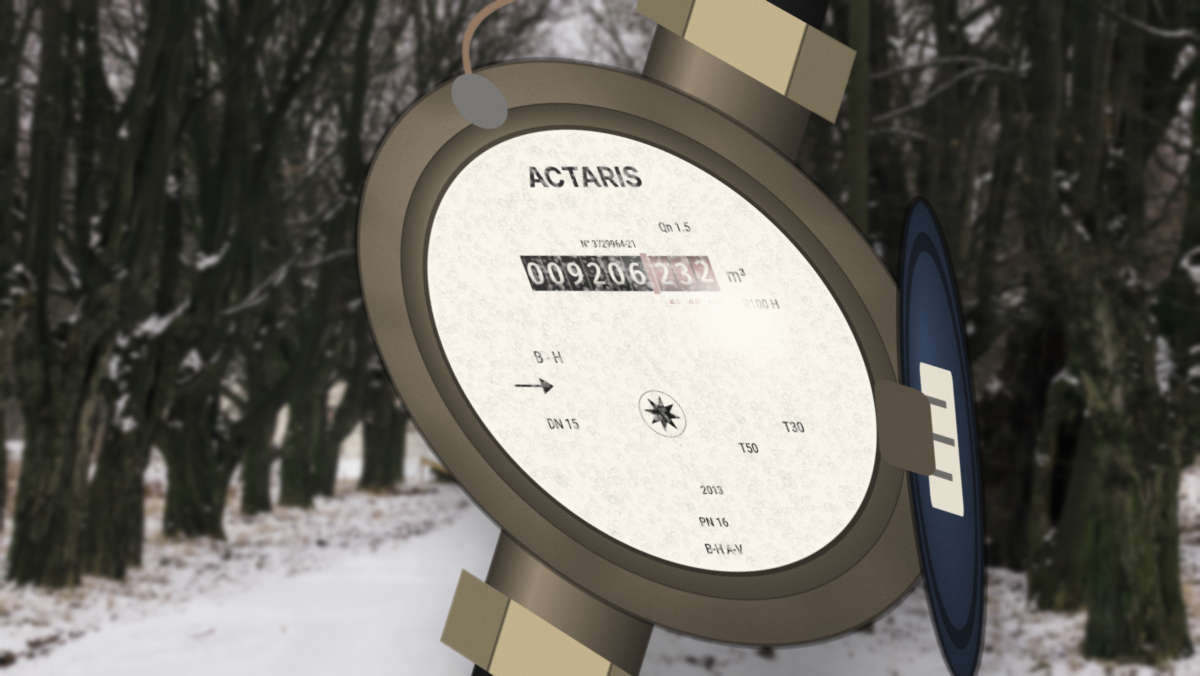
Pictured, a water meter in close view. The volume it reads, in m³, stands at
9206.232 m³
